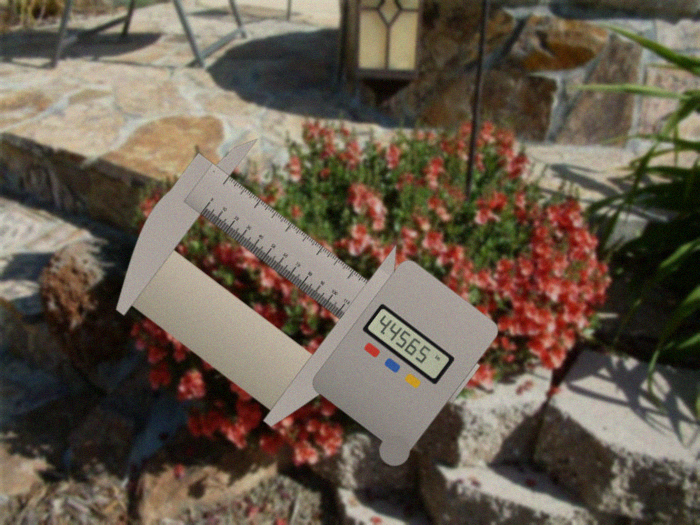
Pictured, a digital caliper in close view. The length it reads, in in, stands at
4.4565 in
